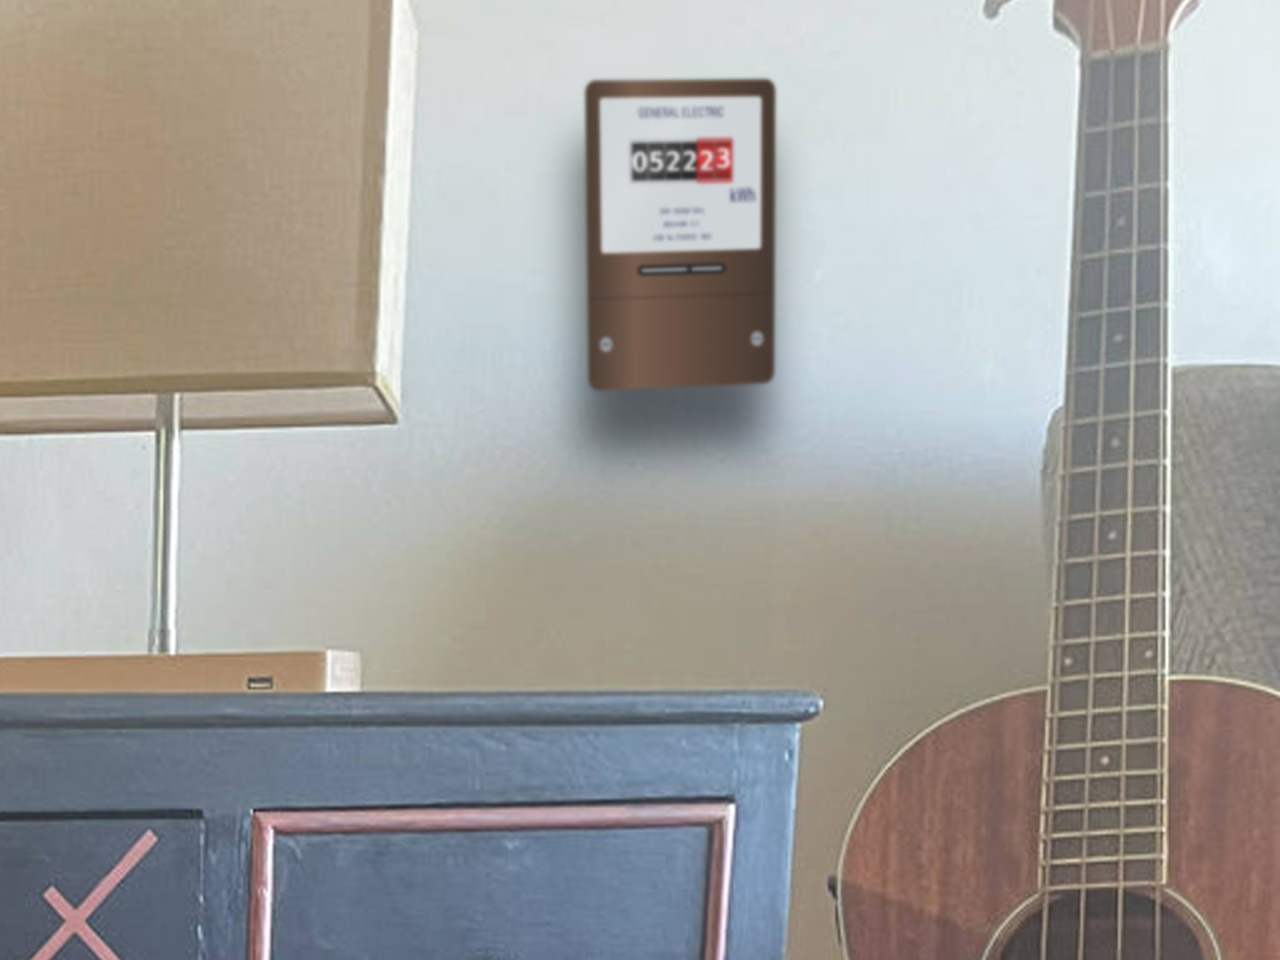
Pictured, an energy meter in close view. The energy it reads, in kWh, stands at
522.23 kWh
